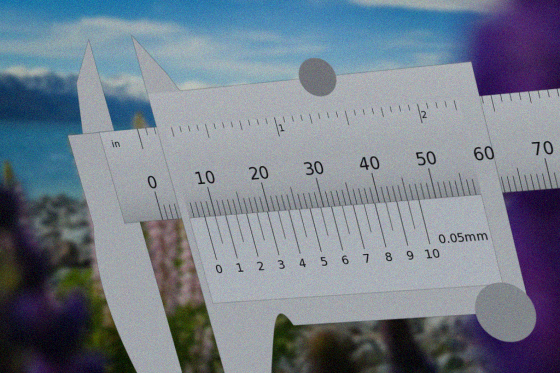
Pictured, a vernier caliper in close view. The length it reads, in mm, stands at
8.0 mm
